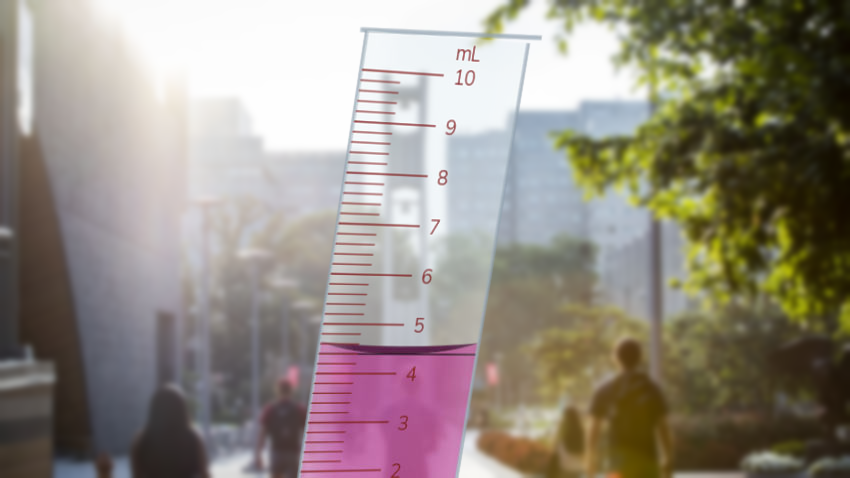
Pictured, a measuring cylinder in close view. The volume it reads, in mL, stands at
4.4 mL
